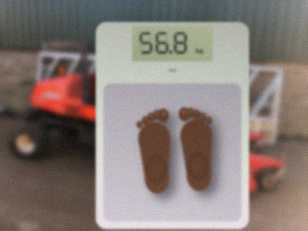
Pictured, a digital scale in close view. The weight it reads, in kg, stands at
56.8 kg
